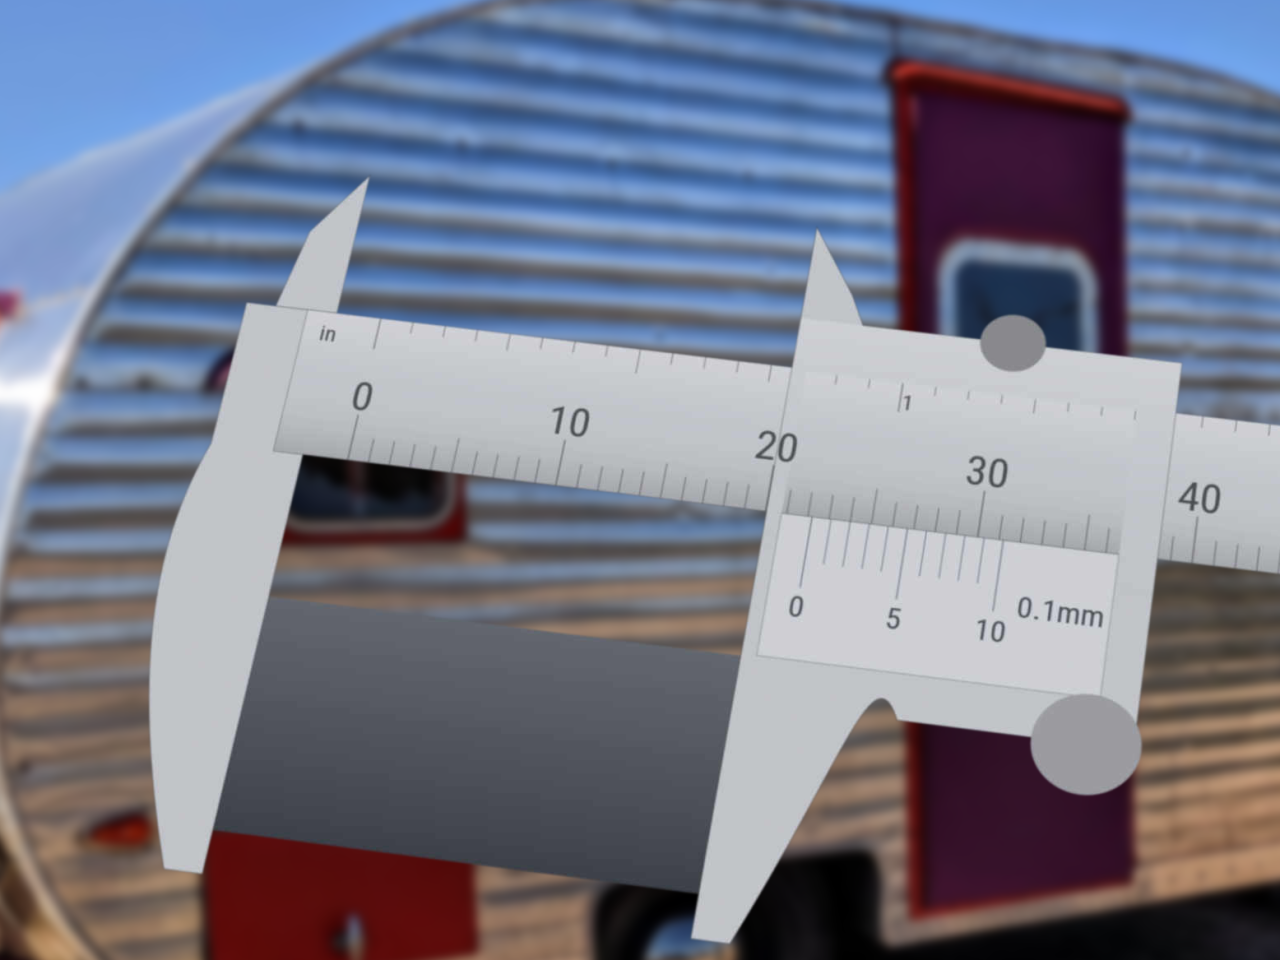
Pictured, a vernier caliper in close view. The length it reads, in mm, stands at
22.2 mm
